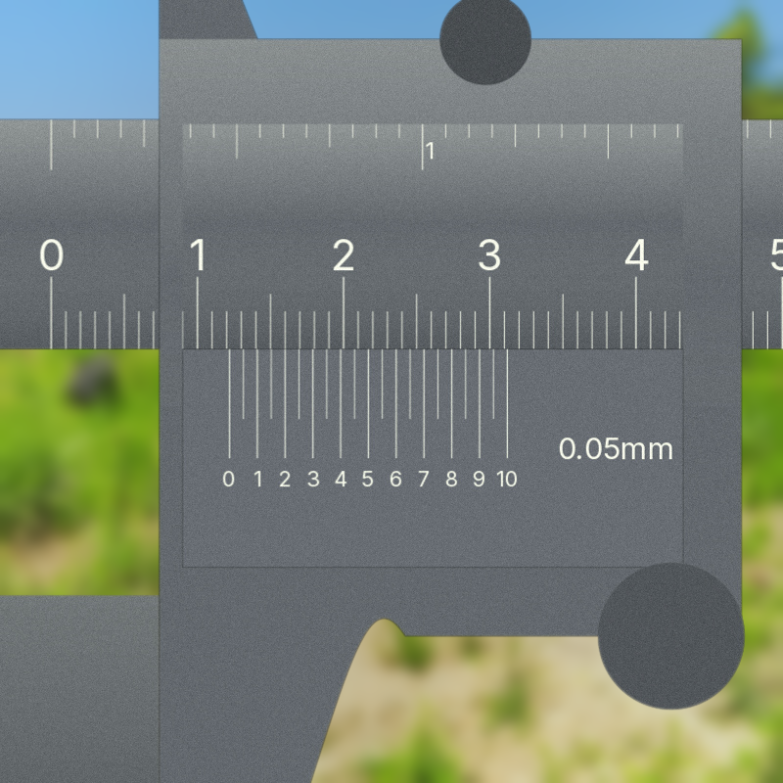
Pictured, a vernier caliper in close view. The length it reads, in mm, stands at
12.2 mm
